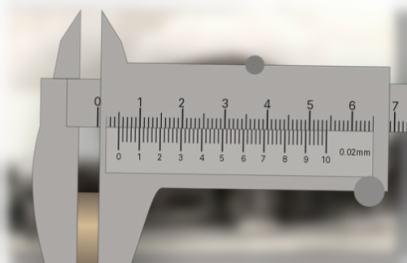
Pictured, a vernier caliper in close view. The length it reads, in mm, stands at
5.0 mm
